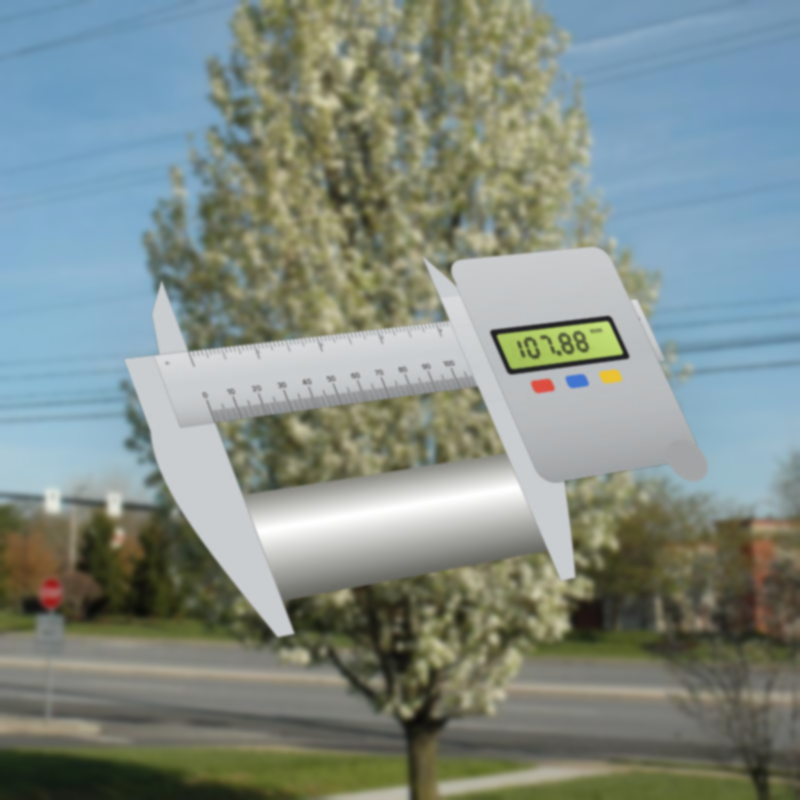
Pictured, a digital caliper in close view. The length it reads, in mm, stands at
107.88 mm
